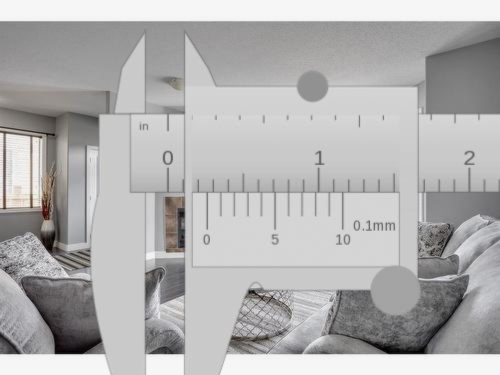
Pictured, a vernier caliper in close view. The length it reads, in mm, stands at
2.6 mm
